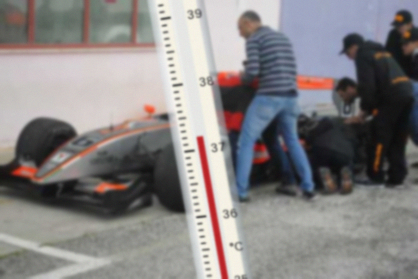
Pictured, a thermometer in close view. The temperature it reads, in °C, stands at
37.2 °C
